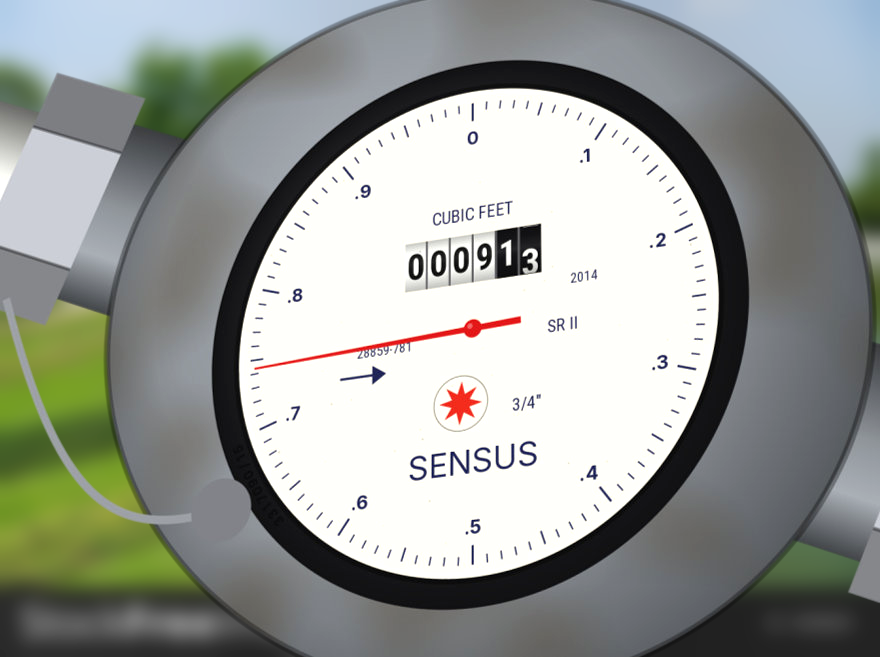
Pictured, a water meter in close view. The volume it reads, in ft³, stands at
912.74 ft³
